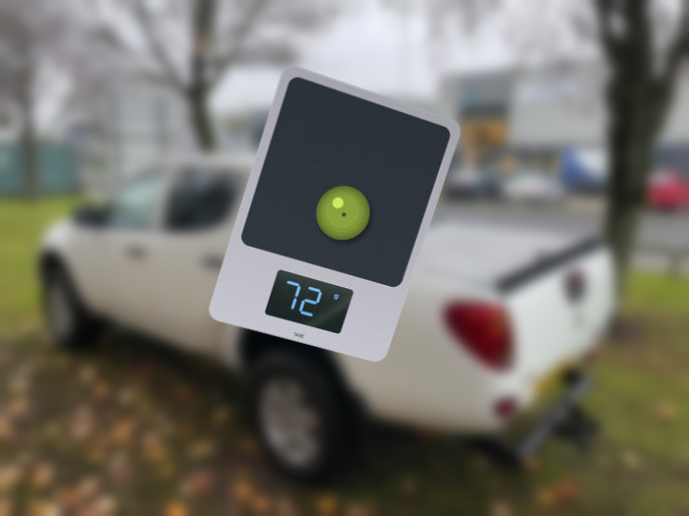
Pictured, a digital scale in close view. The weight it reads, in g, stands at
72 g
